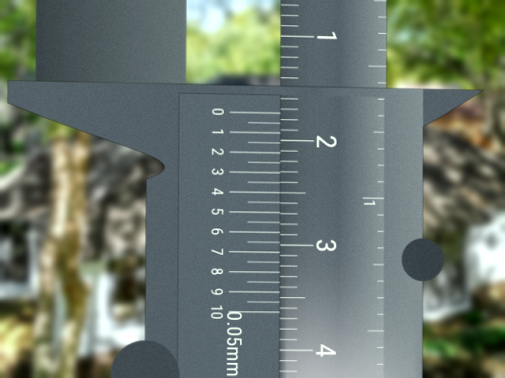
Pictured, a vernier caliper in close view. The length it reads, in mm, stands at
17.4 mm
